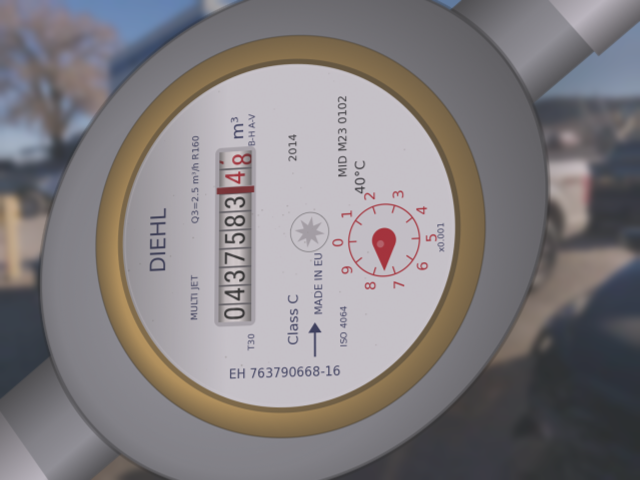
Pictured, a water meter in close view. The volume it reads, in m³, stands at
437583.477 m³
